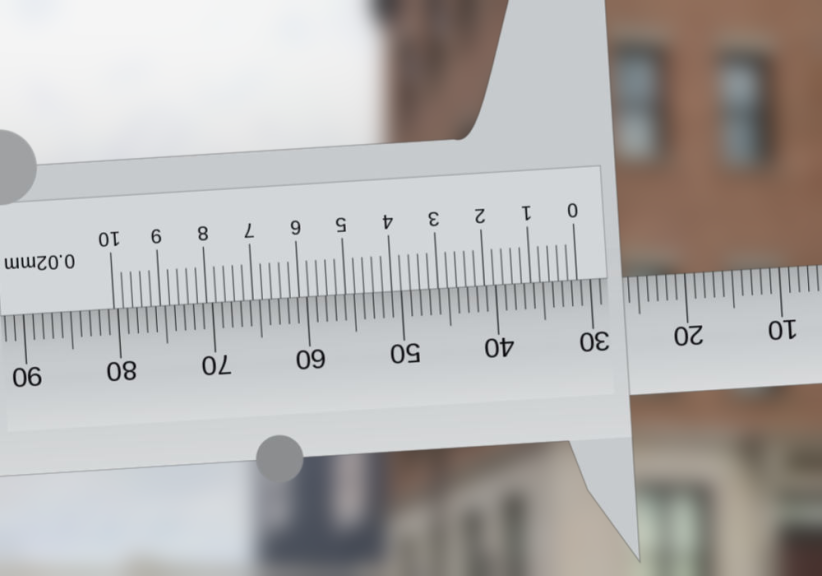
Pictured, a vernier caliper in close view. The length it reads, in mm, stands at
31.4 mm
